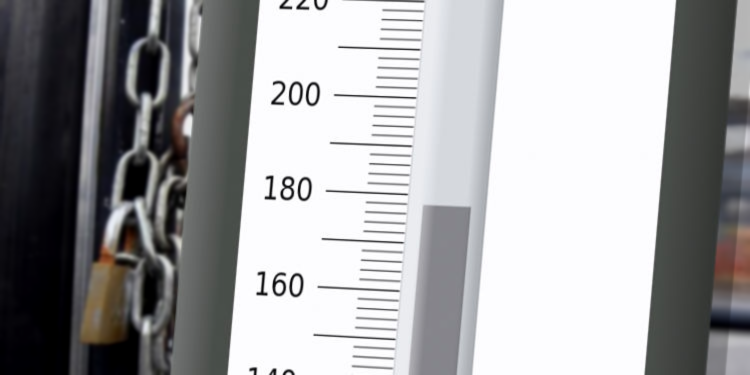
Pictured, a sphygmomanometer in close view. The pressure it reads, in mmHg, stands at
178 mmHg
